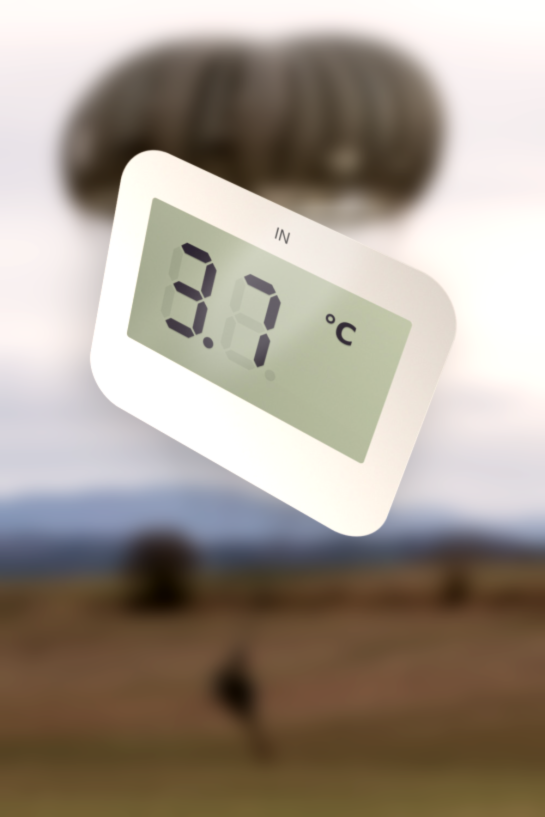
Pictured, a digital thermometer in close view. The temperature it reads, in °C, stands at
3.7 °C
